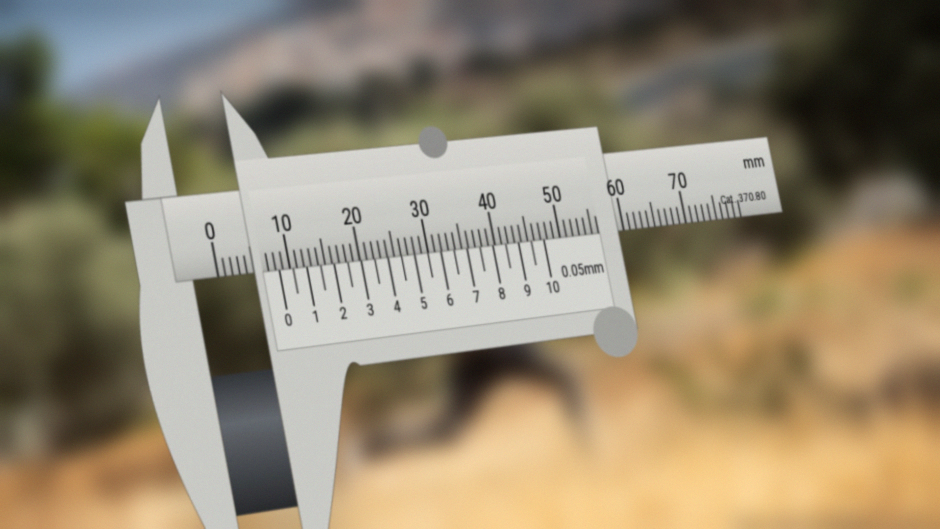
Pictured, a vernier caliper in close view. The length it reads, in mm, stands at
8.5 mm
